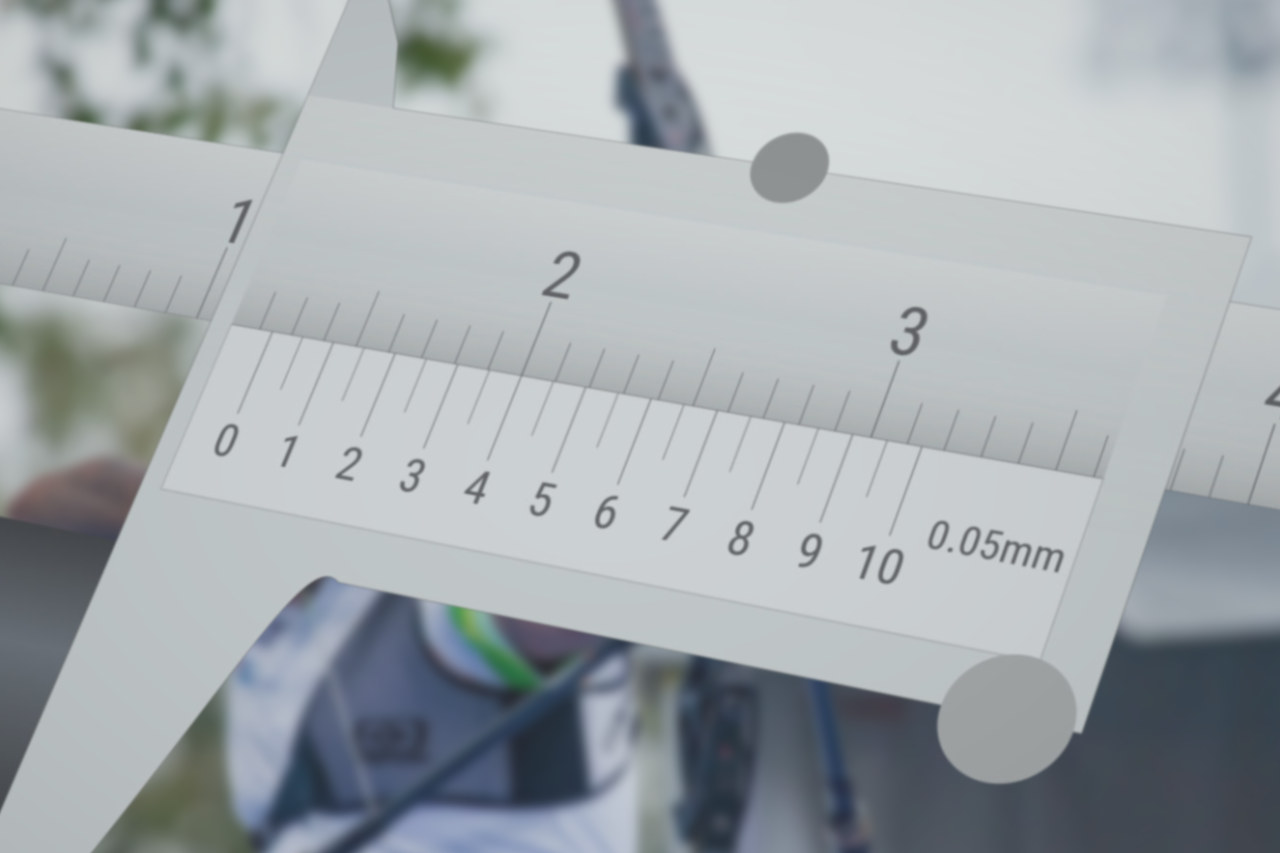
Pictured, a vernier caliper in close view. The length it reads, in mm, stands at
12.40 mm
